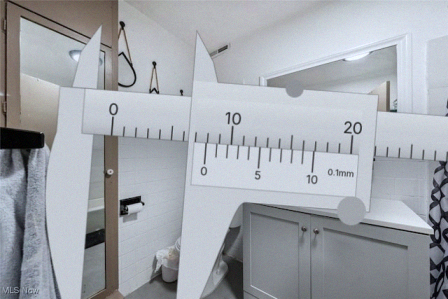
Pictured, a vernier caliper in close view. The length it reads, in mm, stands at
7.9 mm
